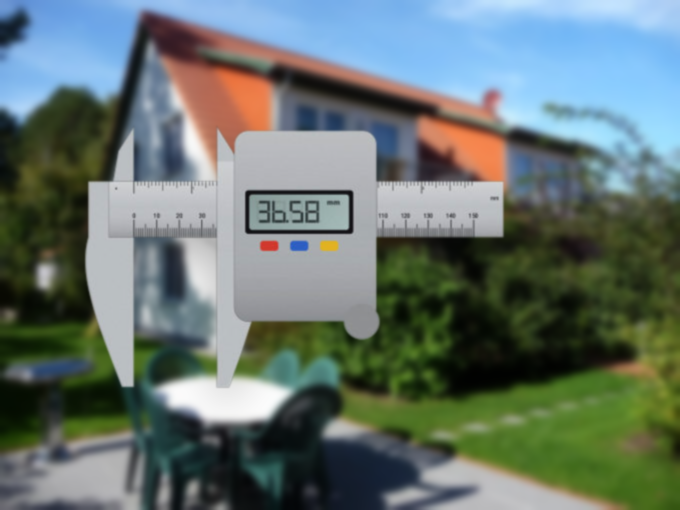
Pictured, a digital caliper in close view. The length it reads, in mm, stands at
36.58 mm
